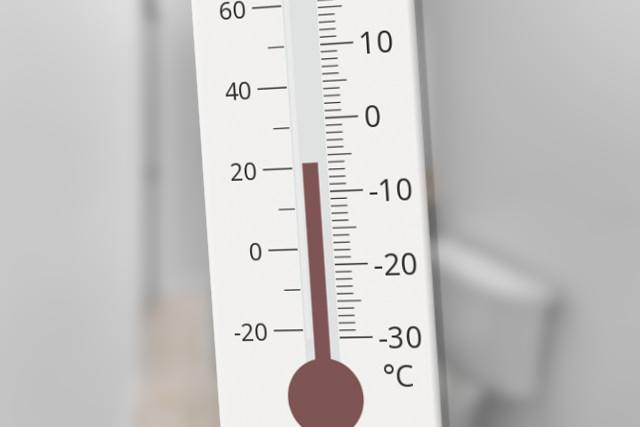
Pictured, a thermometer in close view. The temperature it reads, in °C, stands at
-6 °C
